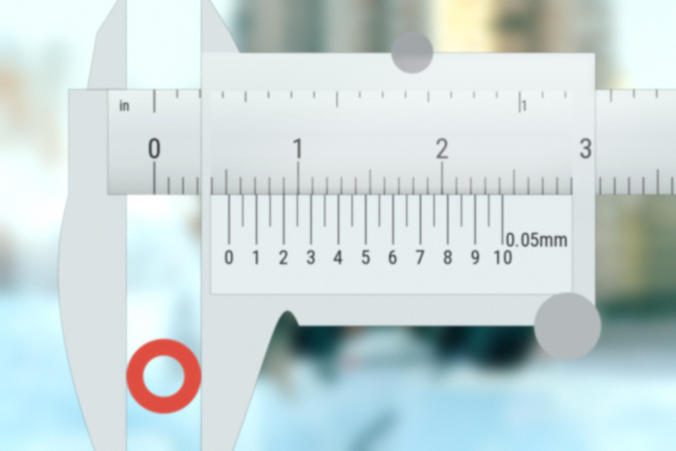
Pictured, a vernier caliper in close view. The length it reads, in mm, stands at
5.2 mm
